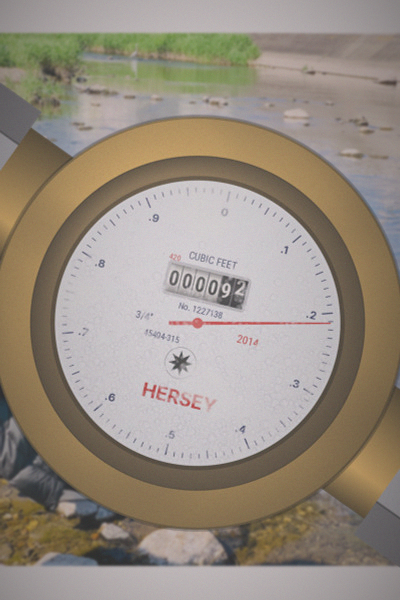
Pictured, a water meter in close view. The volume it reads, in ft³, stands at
92.21 ft³
